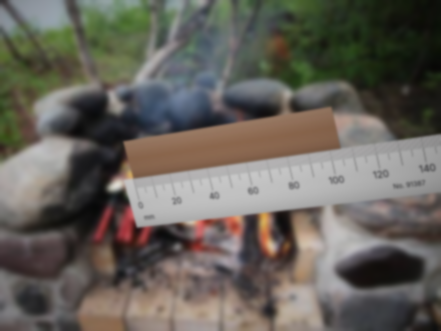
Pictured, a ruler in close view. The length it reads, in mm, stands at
105 mm
